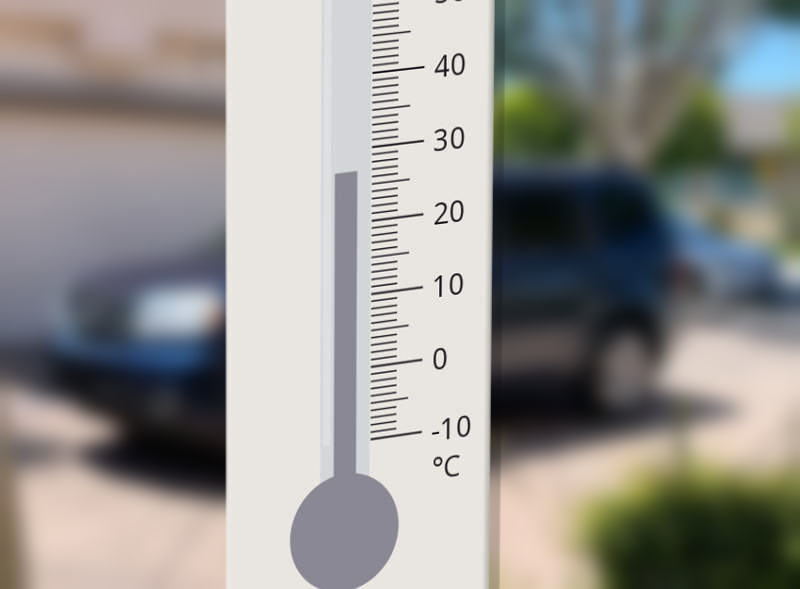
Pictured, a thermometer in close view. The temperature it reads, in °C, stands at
27 °C
